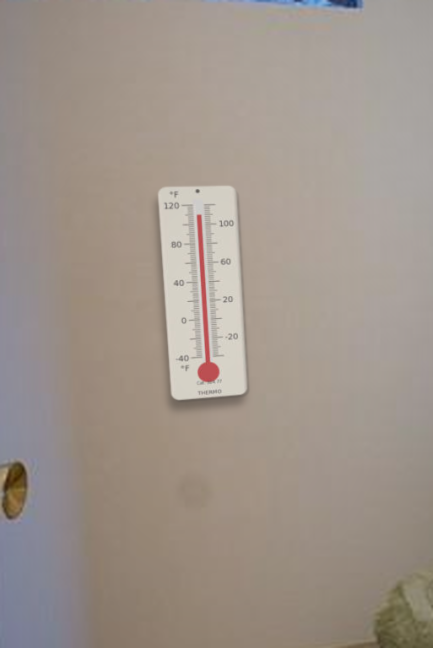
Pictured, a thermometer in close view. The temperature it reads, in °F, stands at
110 °F
